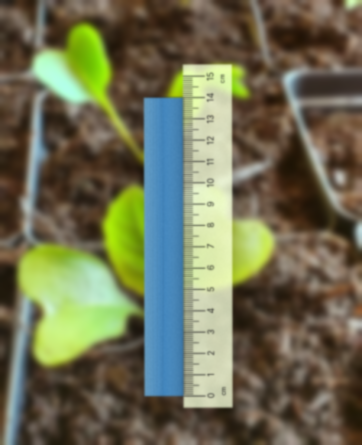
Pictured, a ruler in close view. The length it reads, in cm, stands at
14 cm
